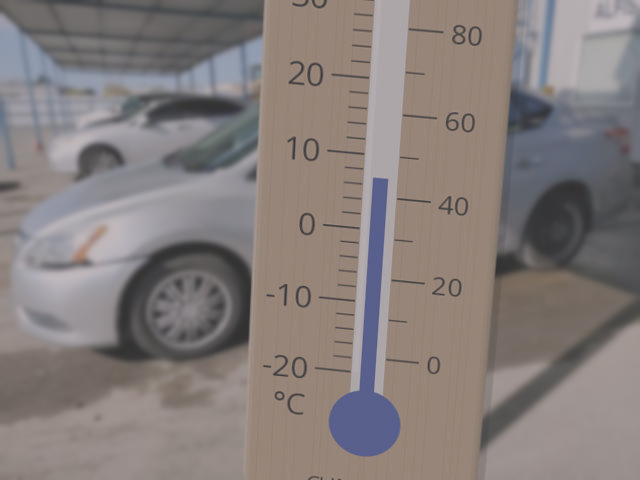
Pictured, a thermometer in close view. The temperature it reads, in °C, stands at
7 °C
